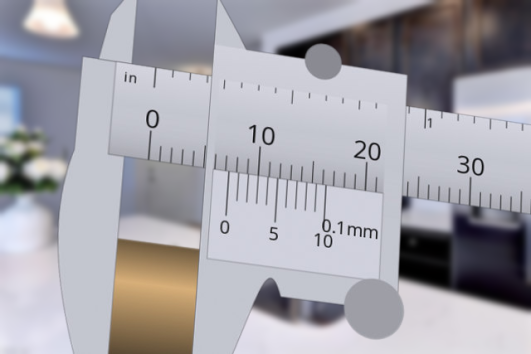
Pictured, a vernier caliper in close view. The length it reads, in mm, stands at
7.3 mm
